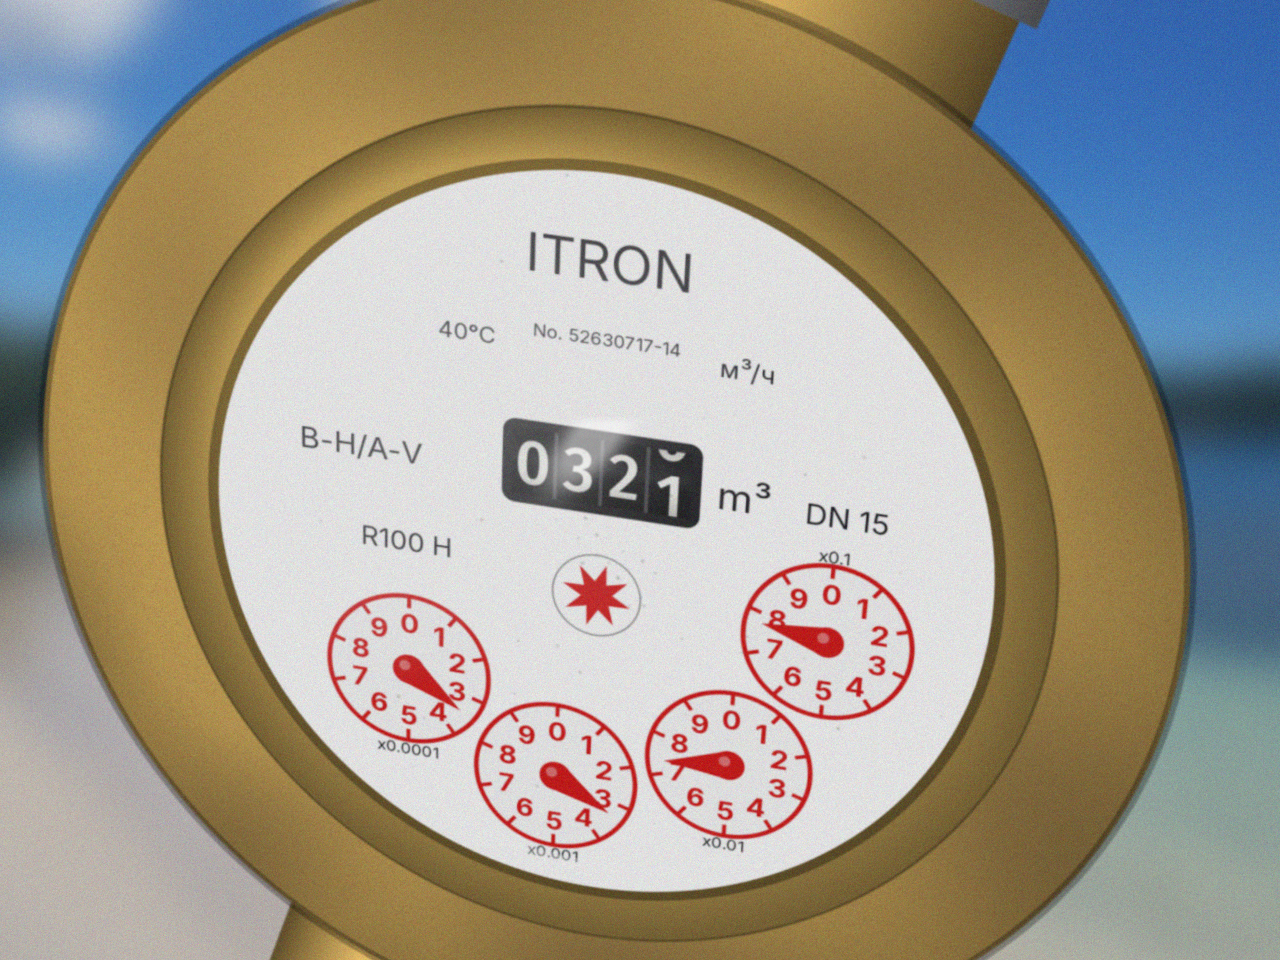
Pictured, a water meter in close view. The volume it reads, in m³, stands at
320.7733 m³
